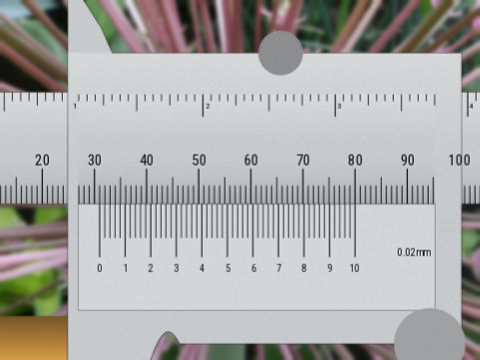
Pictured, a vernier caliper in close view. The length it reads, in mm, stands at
31.0 mm
